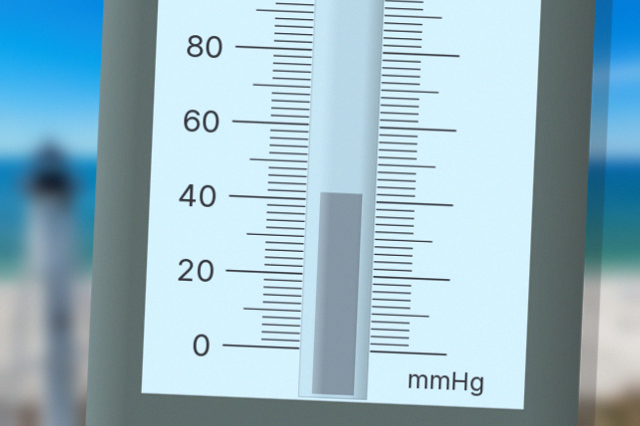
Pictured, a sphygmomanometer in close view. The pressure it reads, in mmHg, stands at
42 mmHg
